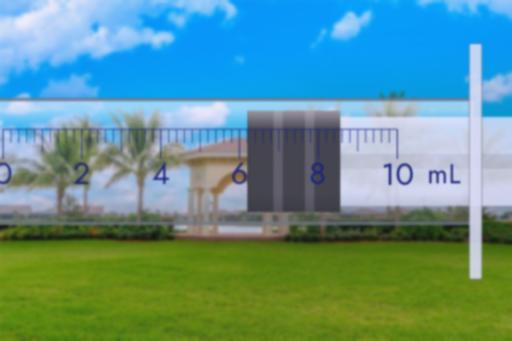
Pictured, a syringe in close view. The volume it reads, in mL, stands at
6.2 mL
